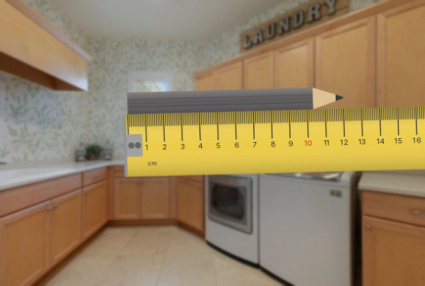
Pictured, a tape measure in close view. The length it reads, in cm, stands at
12 cm
